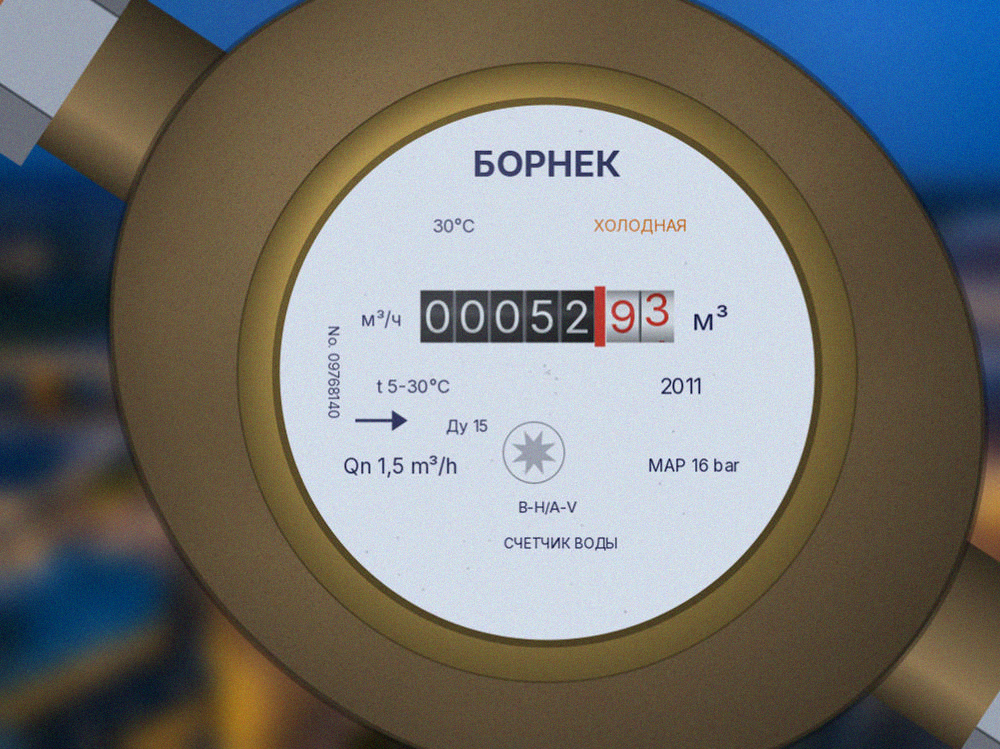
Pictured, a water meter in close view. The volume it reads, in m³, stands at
52.93 m³
